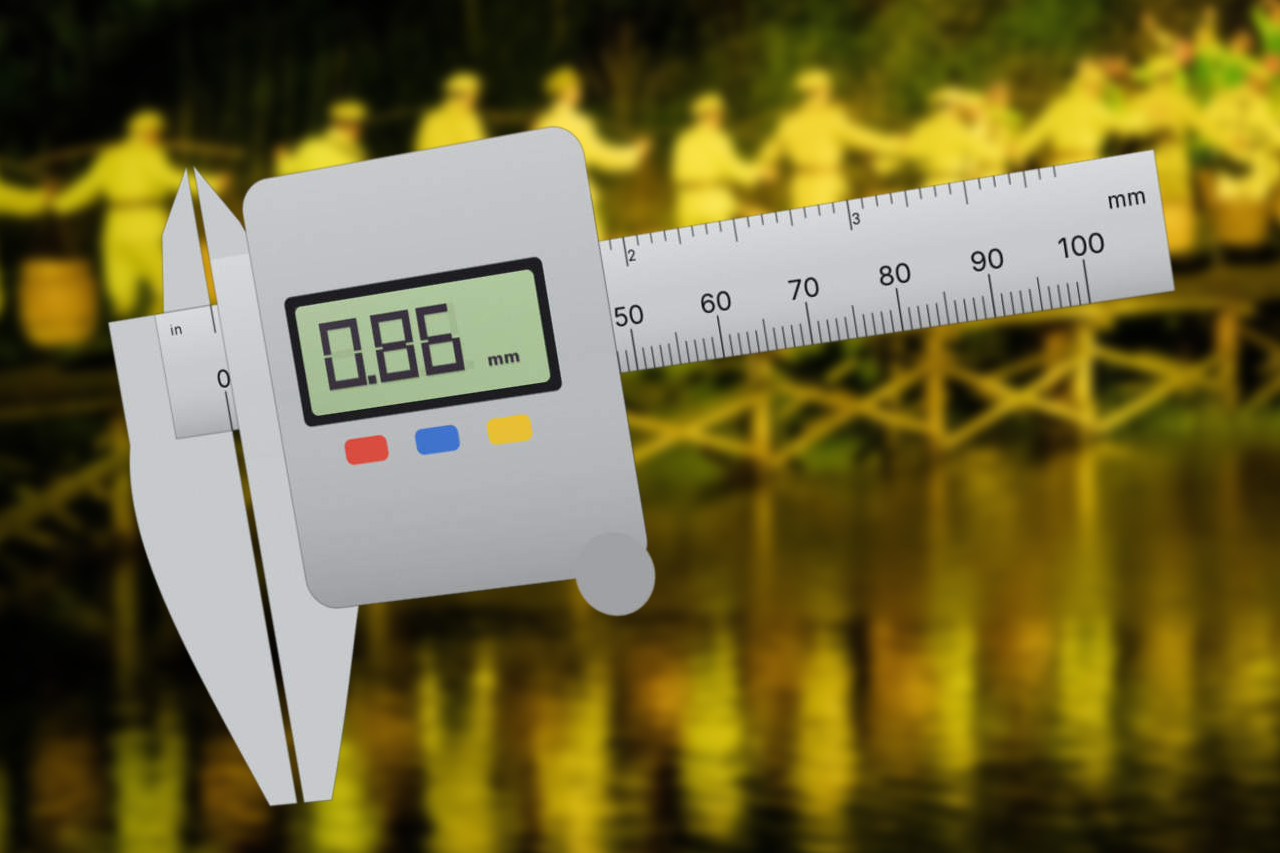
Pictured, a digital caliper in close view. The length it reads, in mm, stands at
0.86 mm
